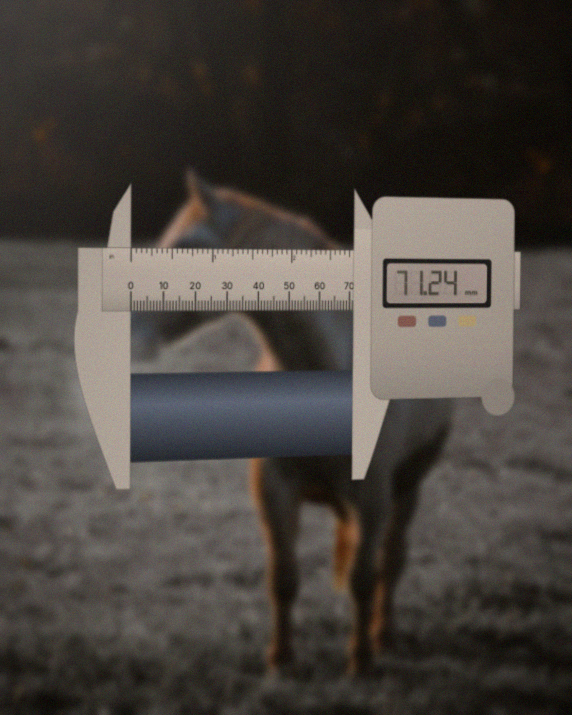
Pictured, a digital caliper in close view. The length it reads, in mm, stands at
71.24 mm
